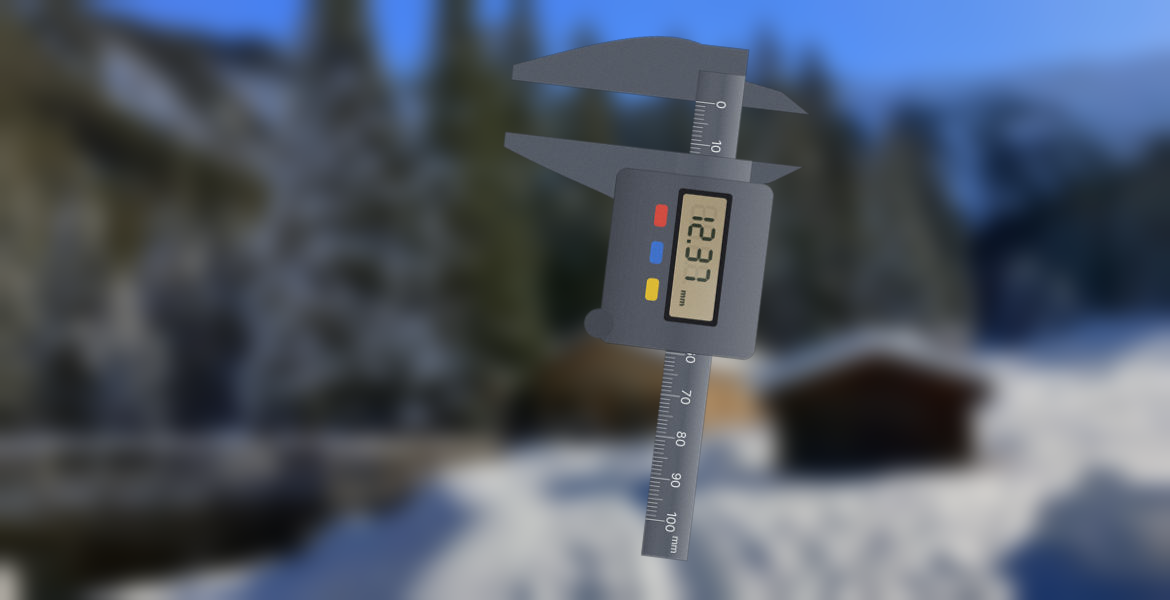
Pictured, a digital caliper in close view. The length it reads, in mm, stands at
12.37 mm
